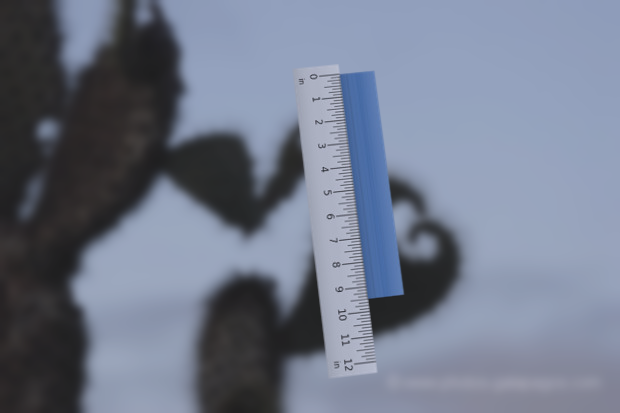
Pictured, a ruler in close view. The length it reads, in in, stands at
9.5 in
